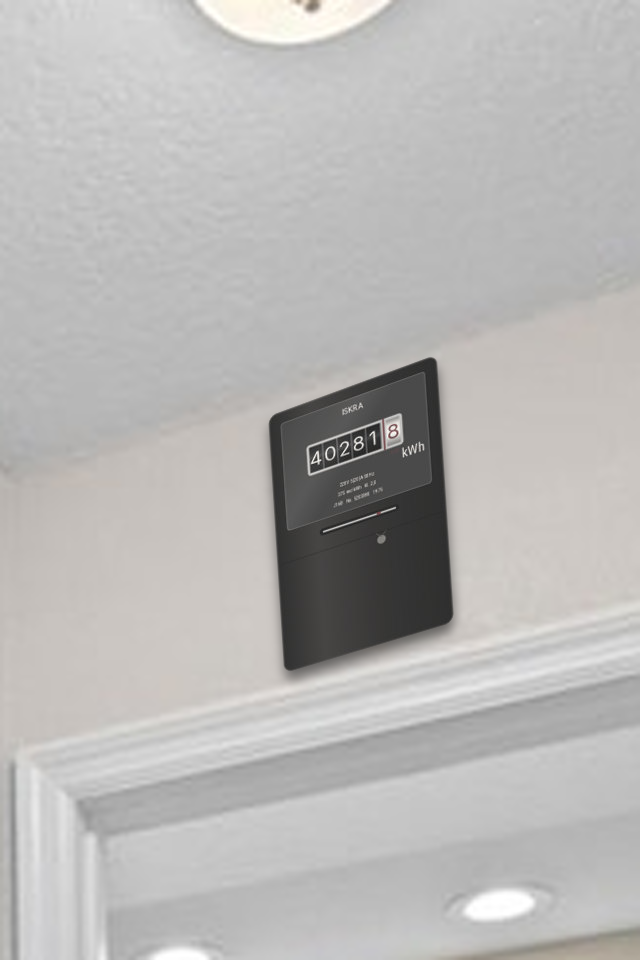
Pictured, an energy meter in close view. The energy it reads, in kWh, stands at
40281.8 kWh
